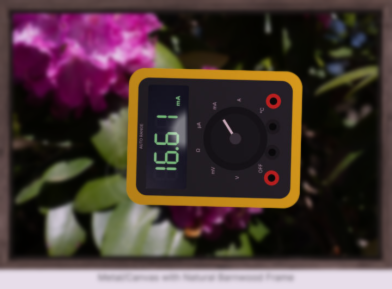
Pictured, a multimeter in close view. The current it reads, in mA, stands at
16.61 mA
